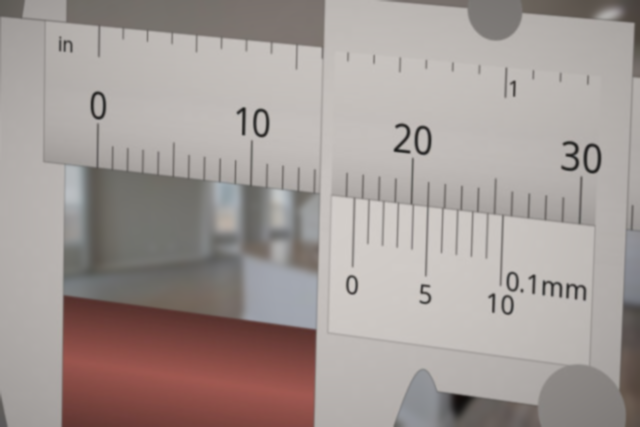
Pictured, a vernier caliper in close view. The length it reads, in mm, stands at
16.5 mm
